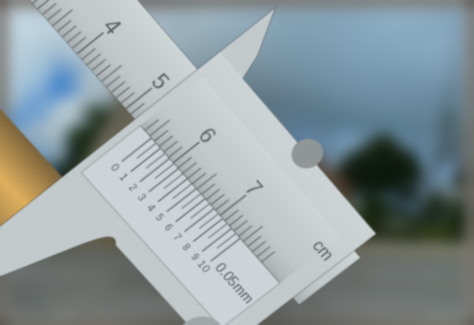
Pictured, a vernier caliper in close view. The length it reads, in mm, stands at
55.4 mm
